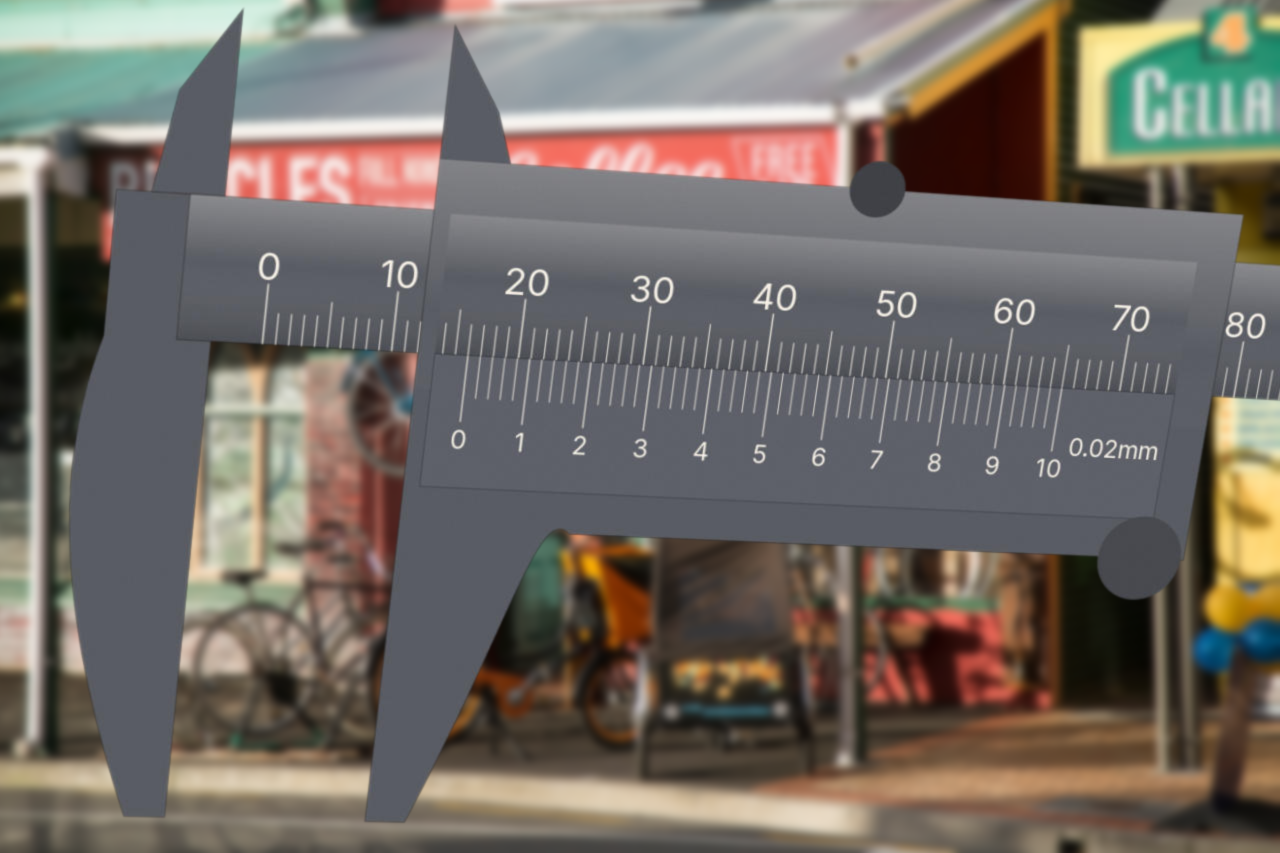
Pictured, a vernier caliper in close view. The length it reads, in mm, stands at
16.0 mm
